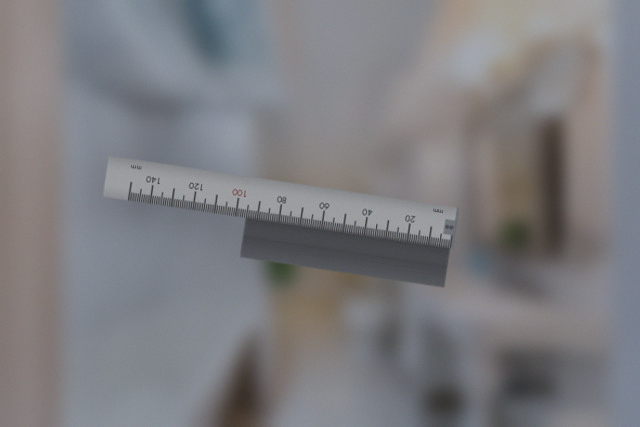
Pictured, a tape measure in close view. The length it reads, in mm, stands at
95 mm
